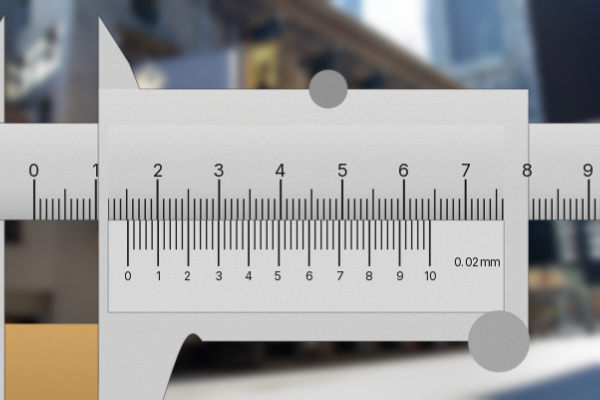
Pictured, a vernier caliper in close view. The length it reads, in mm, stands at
15.2 mm
